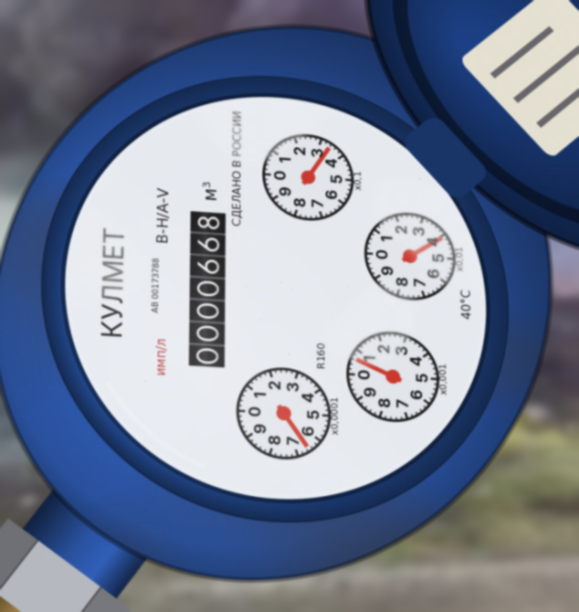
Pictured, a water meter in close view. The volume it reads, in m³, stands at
668.3406 m³
